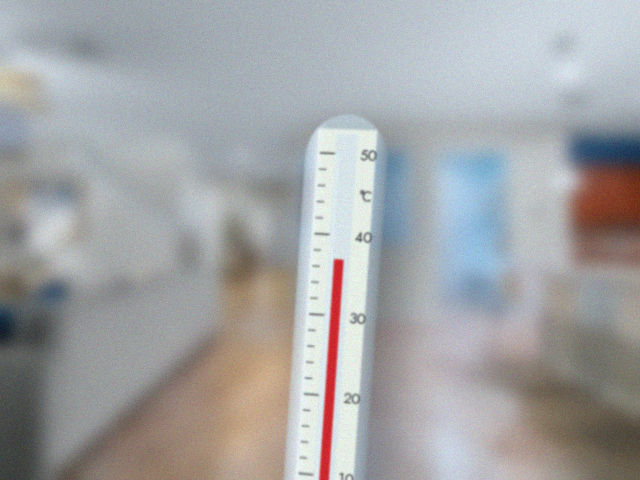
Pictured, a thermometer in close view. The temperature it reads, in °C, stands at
37 °C
